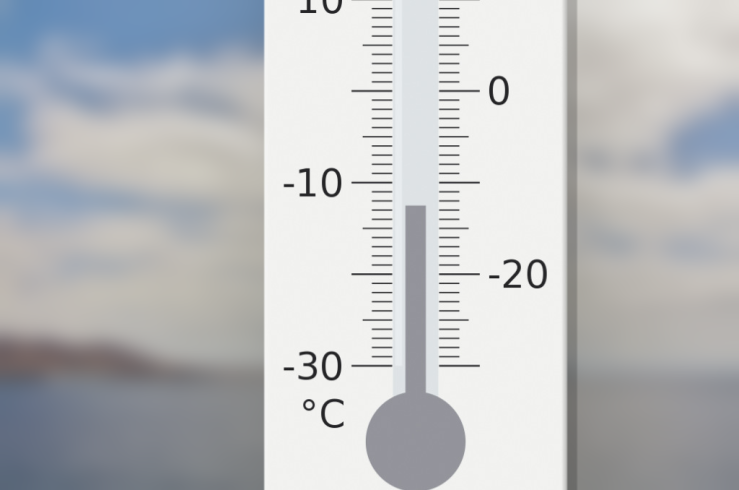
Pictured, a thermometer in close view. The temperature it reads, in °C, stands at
-12.5 °C
